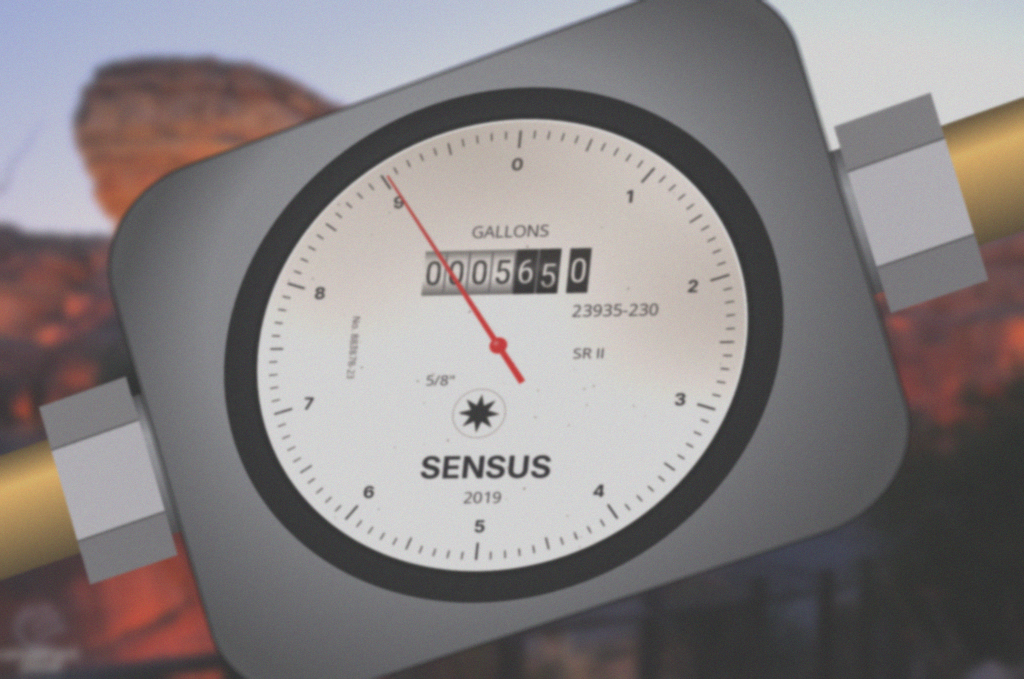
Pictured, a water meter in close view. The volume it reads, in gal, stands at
5649.0 gal
